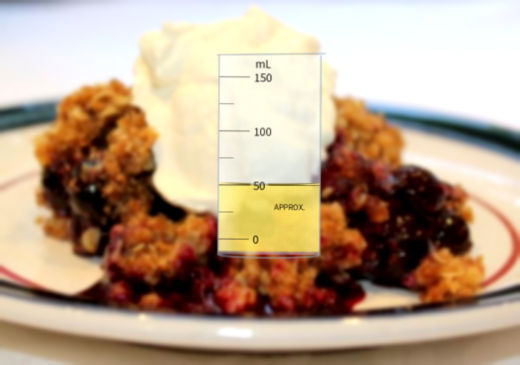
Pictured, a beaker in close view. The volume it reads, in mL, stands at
50 mL
